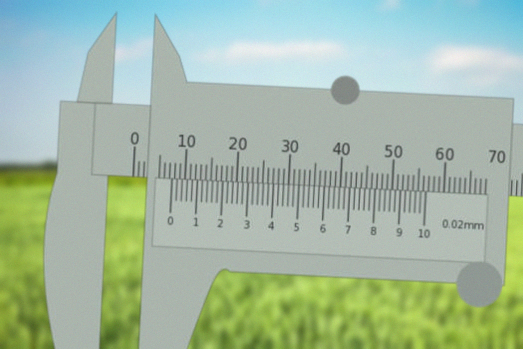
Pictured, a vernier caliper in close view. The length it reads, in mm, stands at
7.5 mm
